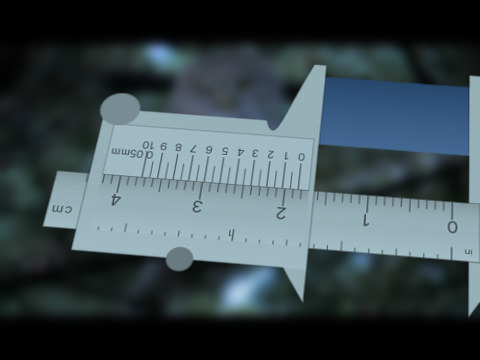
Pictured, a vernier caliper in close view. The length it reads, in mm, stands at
18.4 mm
